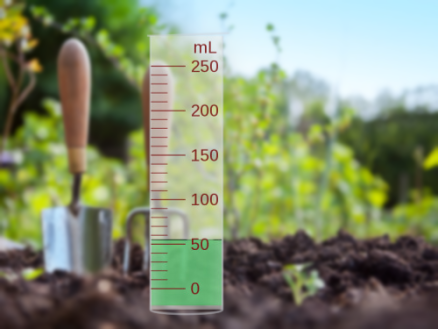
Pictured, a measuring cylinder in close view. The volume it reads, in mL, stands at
55 mL
